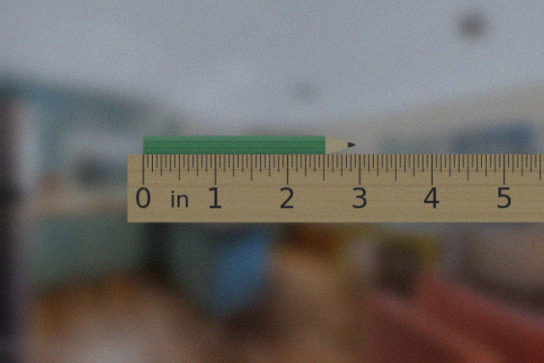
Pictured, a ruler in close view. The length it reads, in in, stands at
2.9375 in
